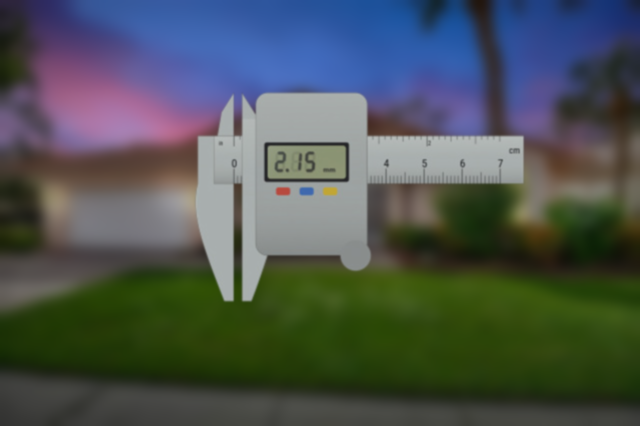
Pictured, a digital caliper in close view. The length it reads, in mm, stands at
2.15 mm
